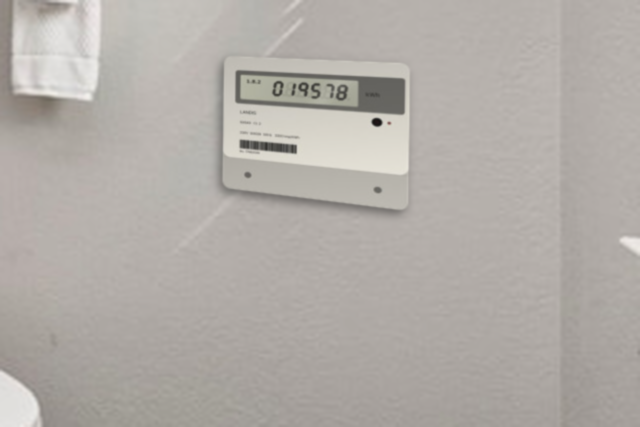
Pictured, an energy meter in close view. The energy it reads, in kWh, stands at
19578 kWh
